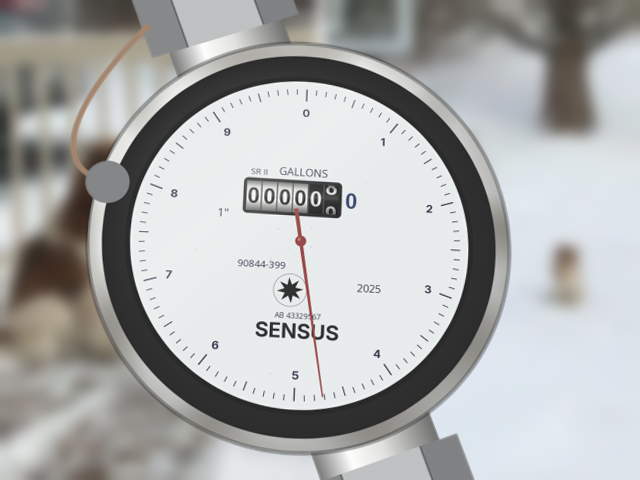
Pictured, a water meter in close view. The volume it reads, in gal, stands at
84.7 gal
